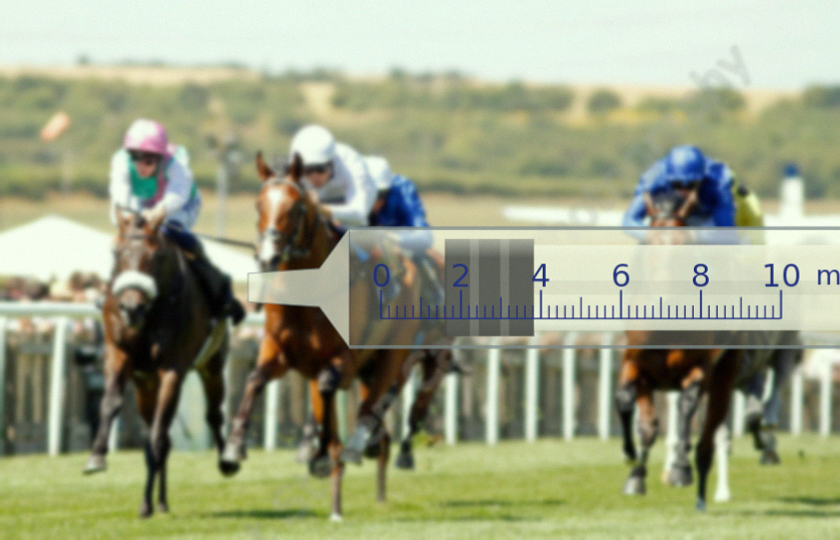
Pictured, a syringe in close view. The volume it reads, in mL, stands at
1.6 mL
